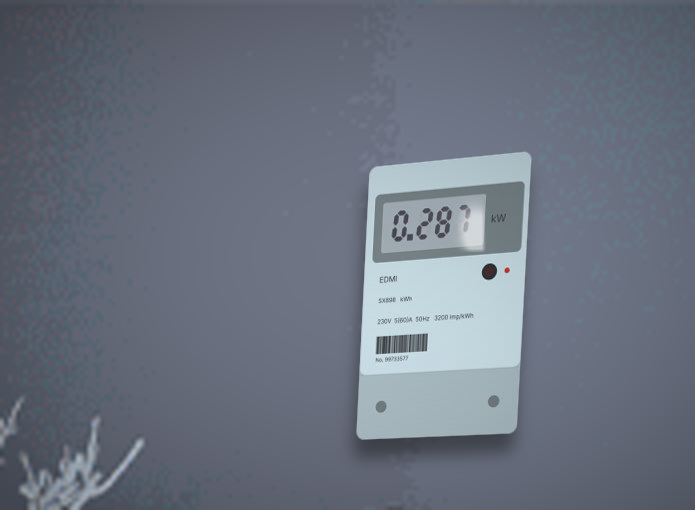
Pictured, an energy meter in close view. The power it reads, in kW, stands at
0.287 kW
